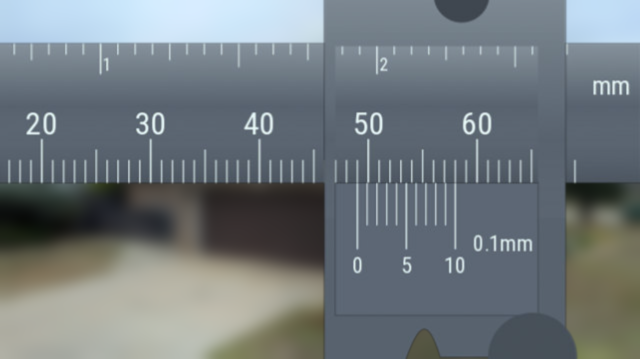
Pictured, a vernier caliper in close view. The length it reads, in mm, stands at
49.0 mm
